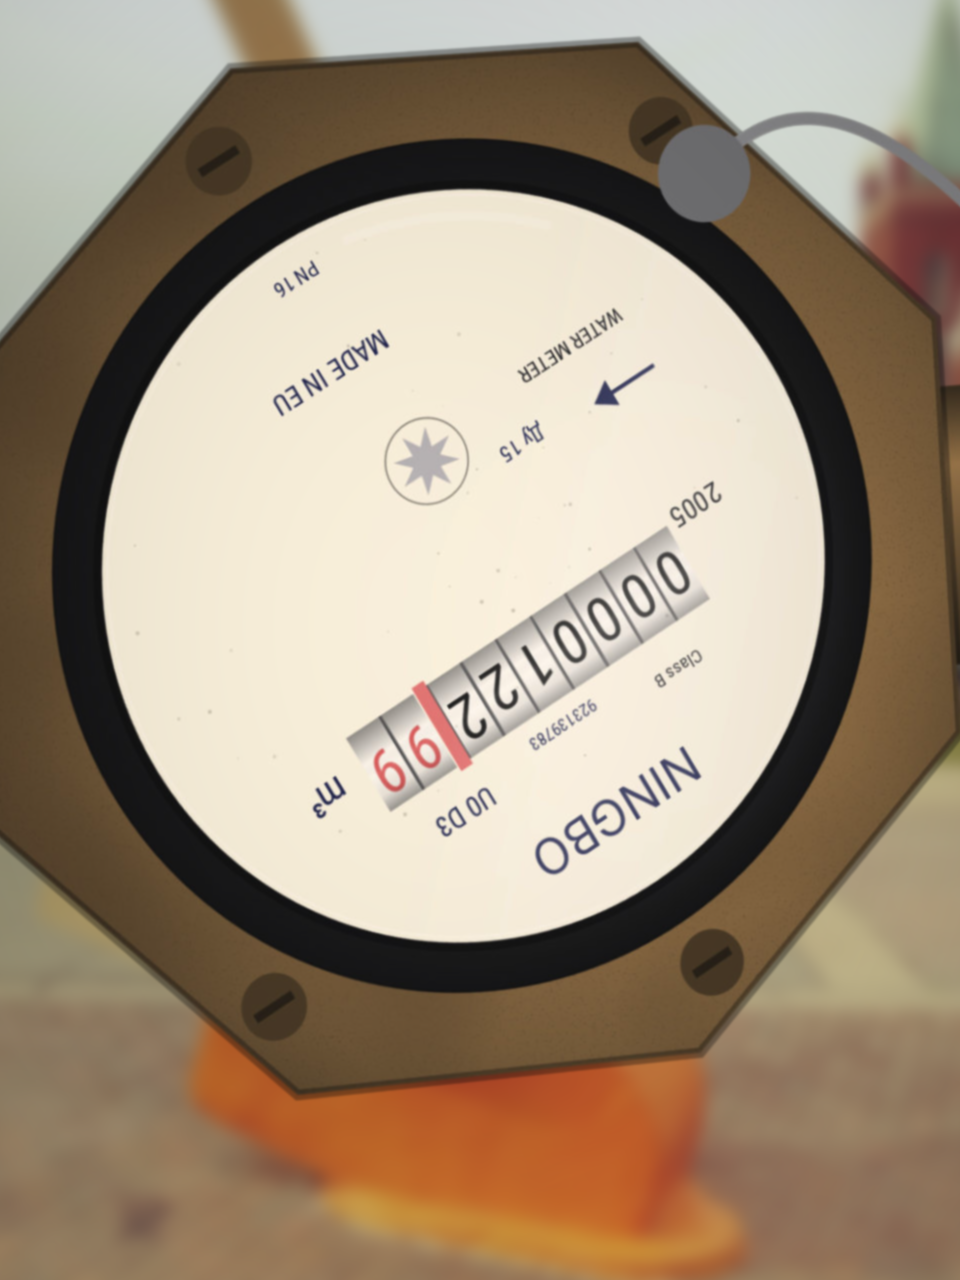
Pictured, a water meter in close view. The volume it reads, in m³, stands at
122.99 m³
